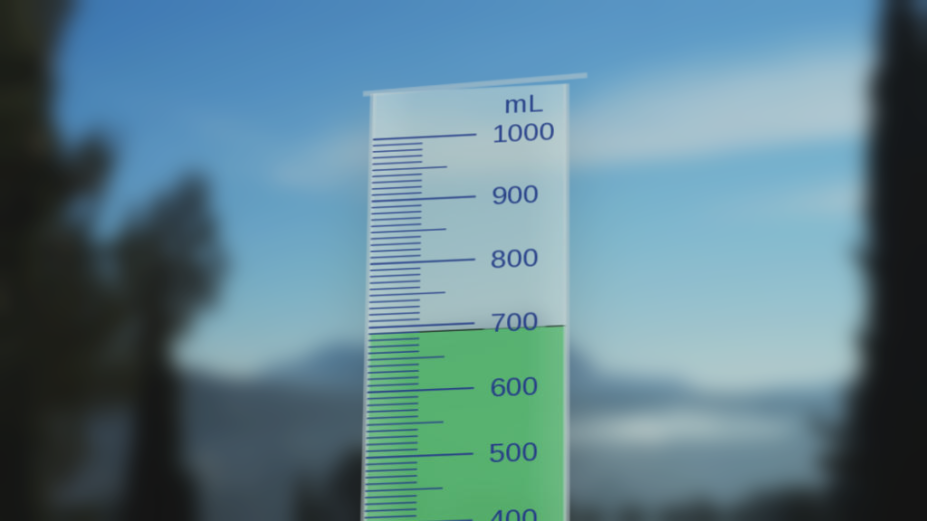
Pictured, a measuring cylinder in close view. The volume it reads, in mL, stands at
690 mL
